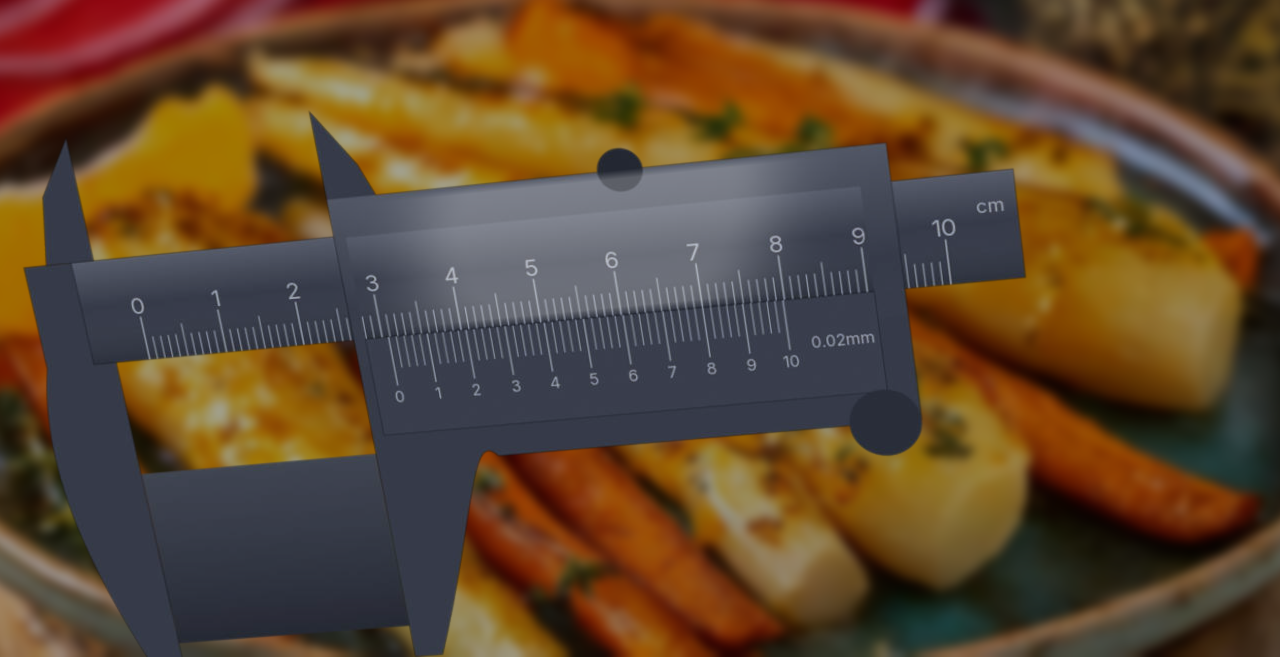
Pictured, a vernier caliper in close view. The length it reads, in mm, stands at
30.8 mm
